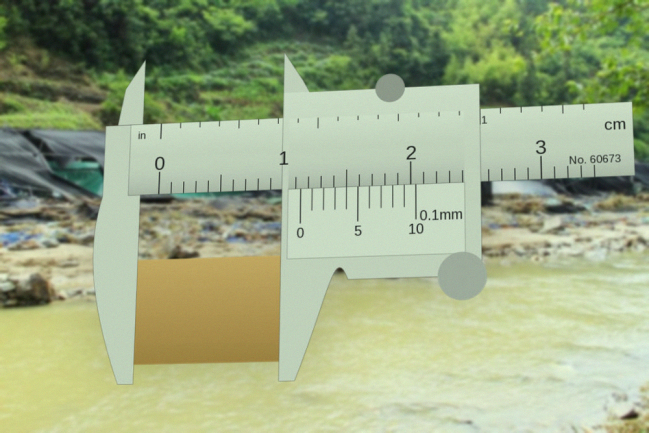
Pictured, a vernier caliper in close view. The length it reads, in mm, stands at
11.4 mm
